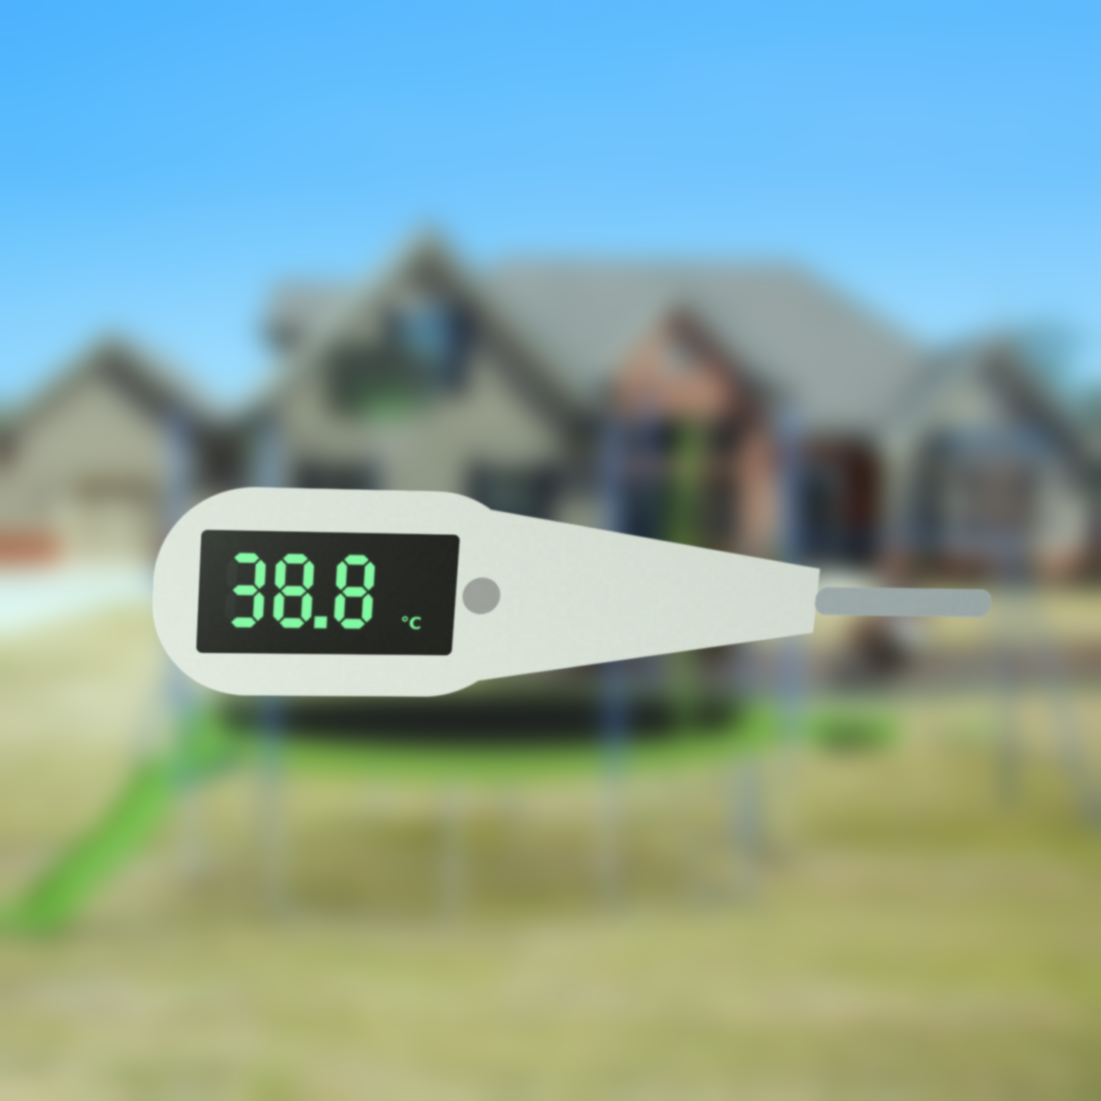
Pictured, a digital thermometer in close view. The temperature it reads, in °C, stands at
38.8 °C
